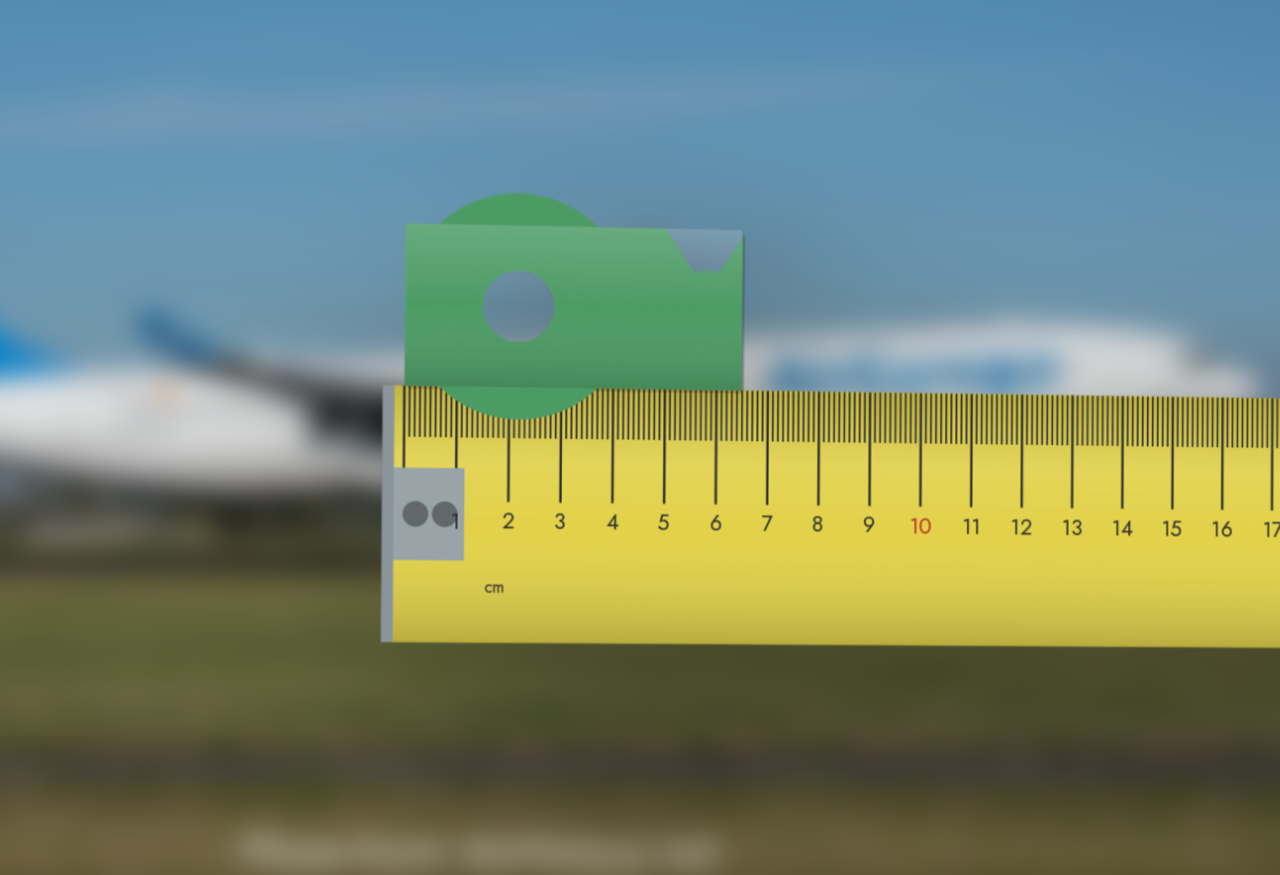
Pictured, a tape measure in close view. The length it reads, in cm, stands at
6.5 cm
